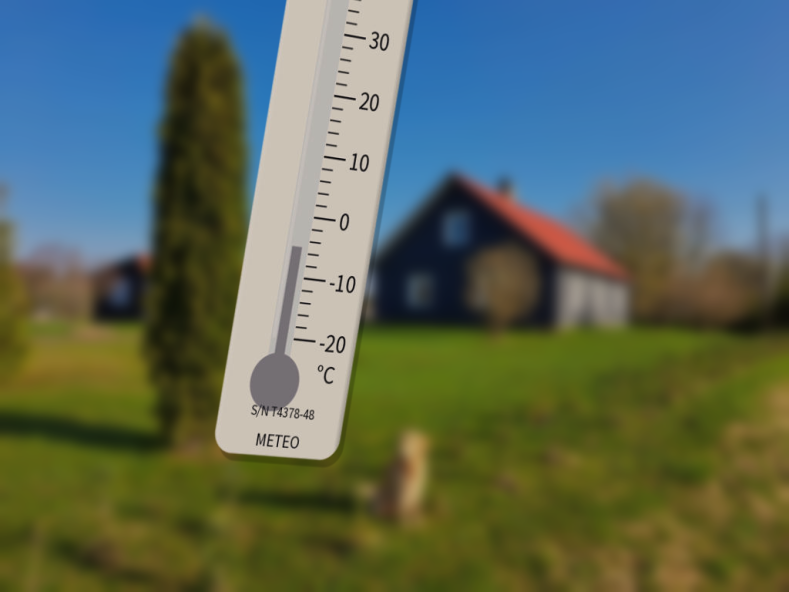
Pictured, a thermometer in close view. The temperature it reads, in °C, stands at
-5 °C
